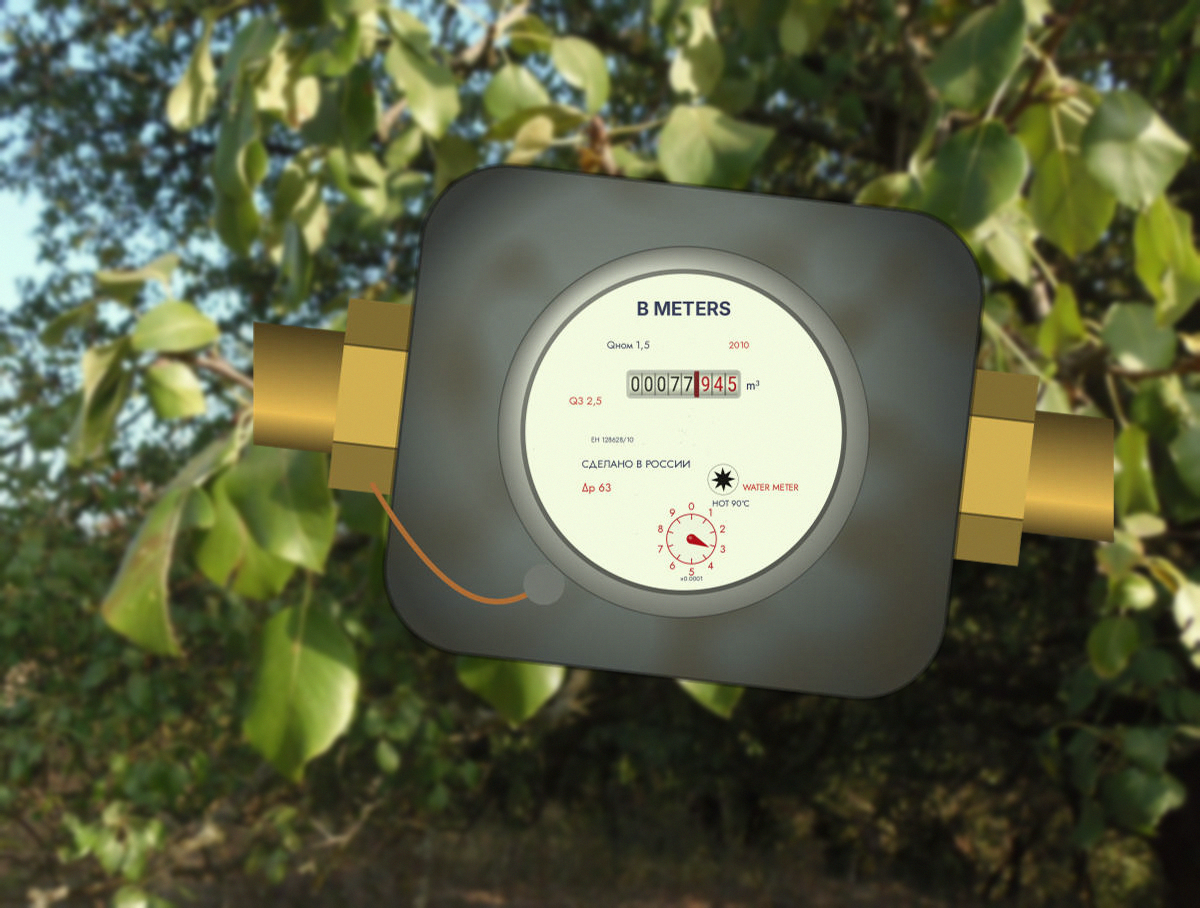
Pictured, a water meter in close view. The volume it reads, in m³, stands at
77.9453 m³
